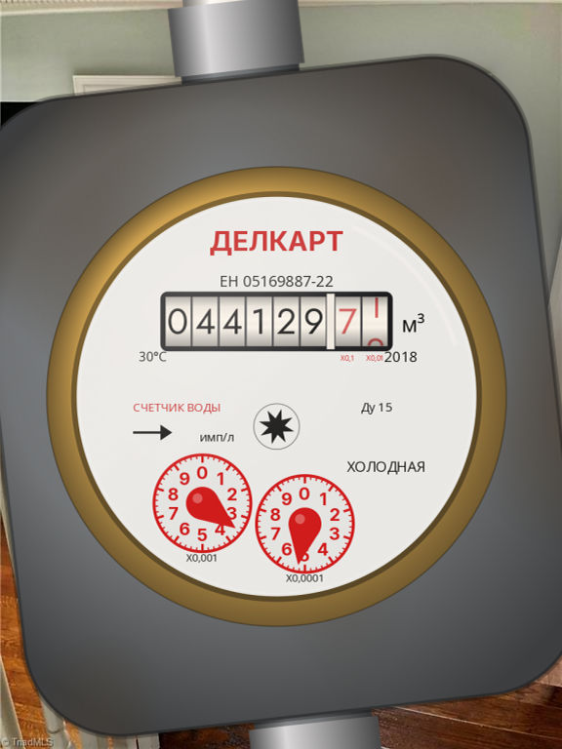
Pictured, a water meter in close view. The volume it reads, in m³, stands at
44129.7135 m³
